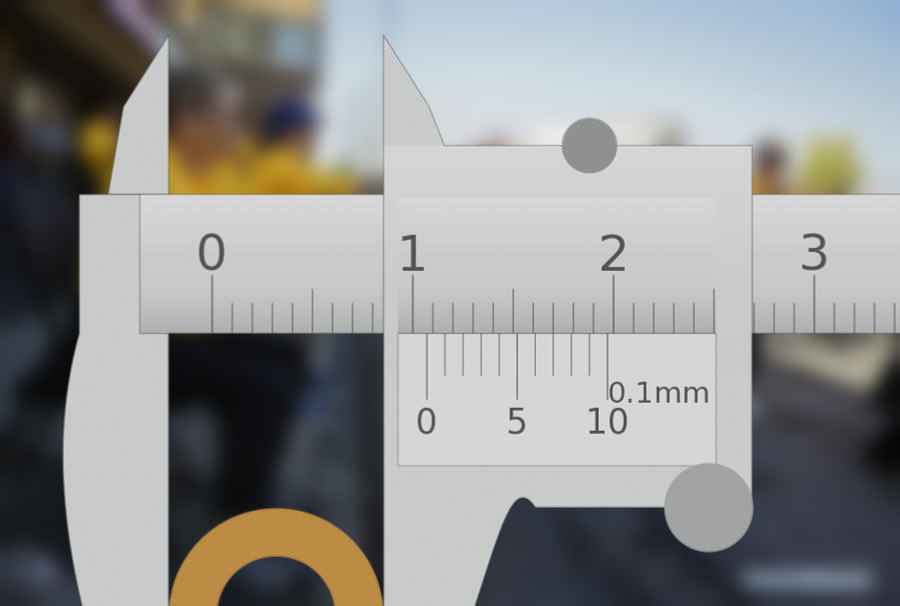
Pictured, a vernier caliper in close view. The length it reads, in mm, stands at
10.7 mm
